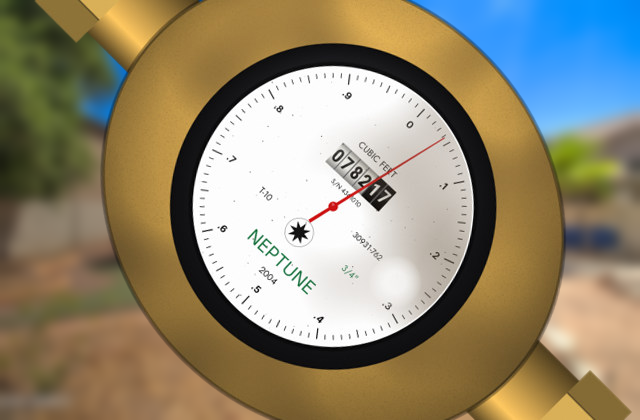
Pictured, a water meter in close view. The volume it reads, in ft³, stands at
78217.04 ft³
